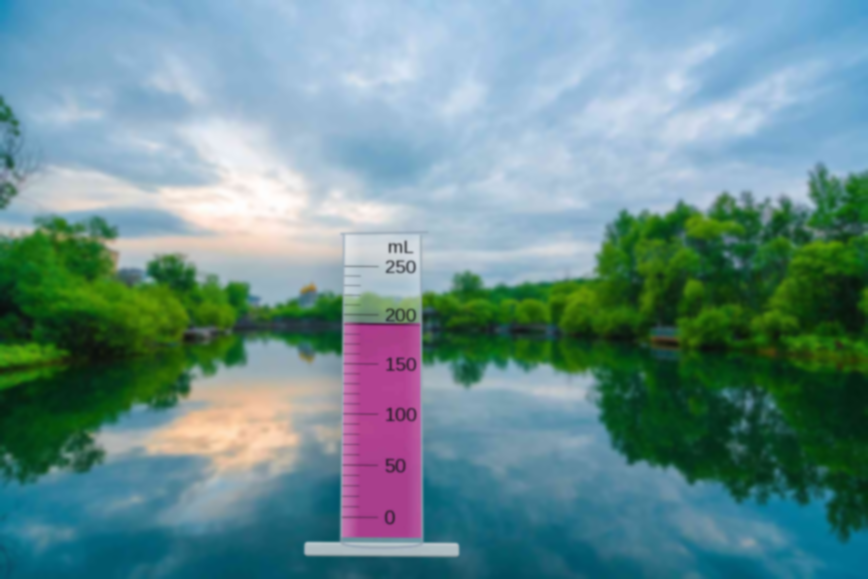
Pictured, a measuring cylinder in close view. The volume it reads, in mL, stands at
190 mL
